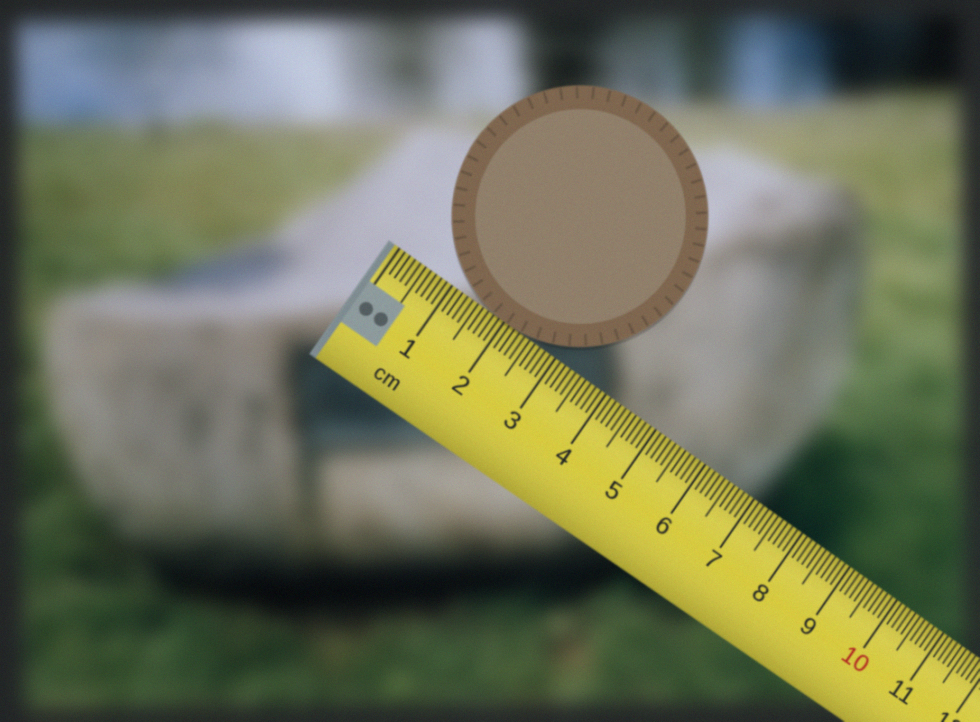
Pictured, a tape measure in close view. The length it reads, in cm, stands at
4.1 cm
